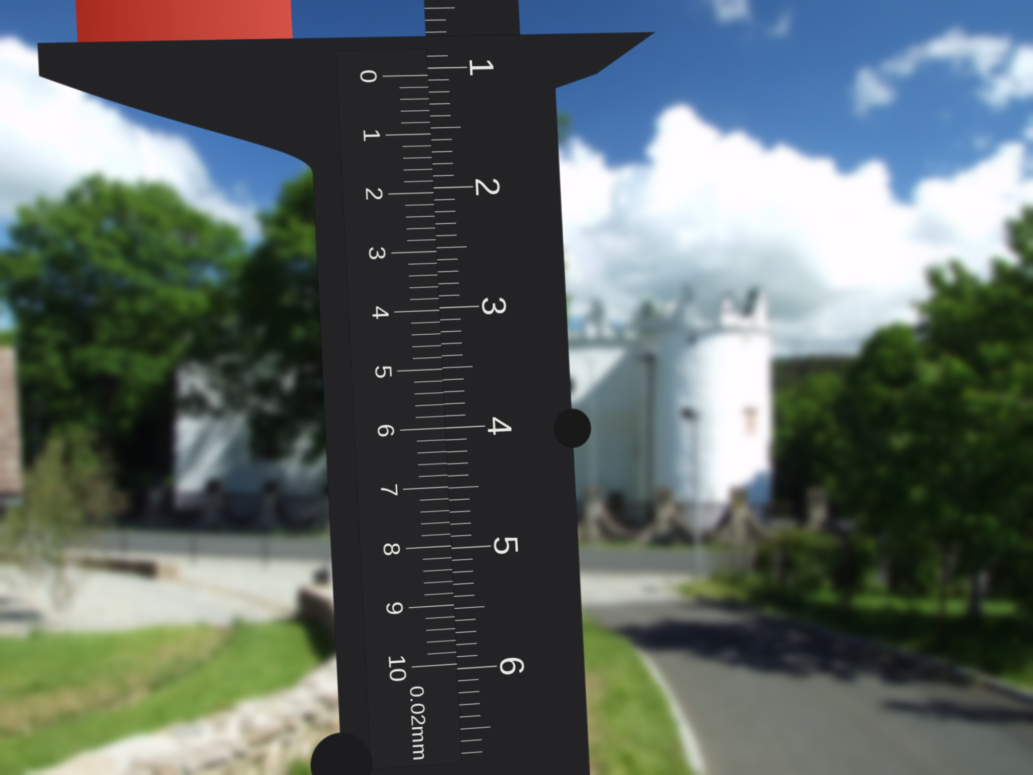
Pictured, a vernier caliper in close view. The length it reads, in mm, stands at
10.6 mm
